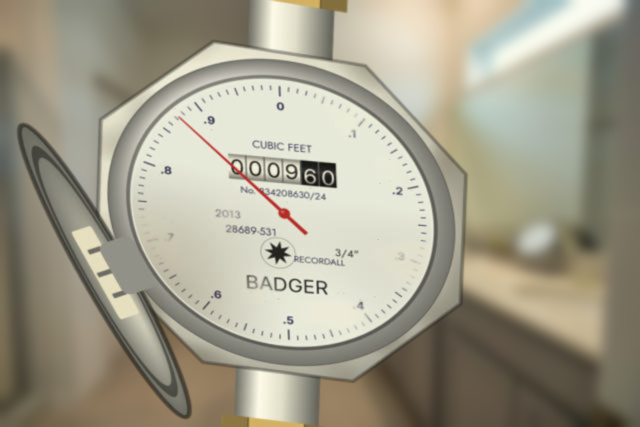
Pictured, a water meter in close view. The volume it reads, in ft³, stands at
959.87 ft³
